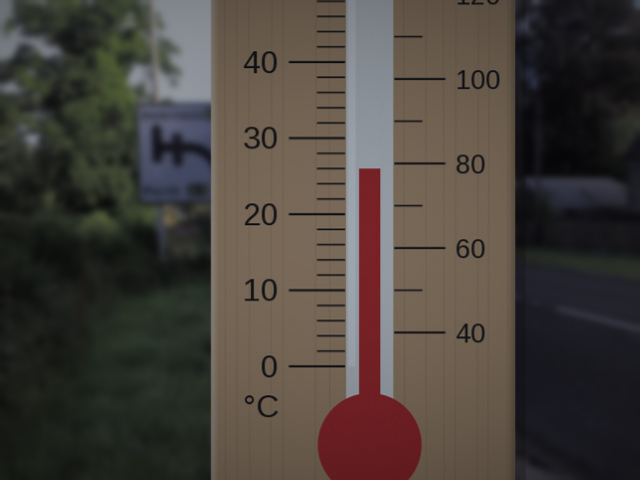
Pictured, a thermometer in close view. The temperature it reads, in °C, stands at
26 °C
